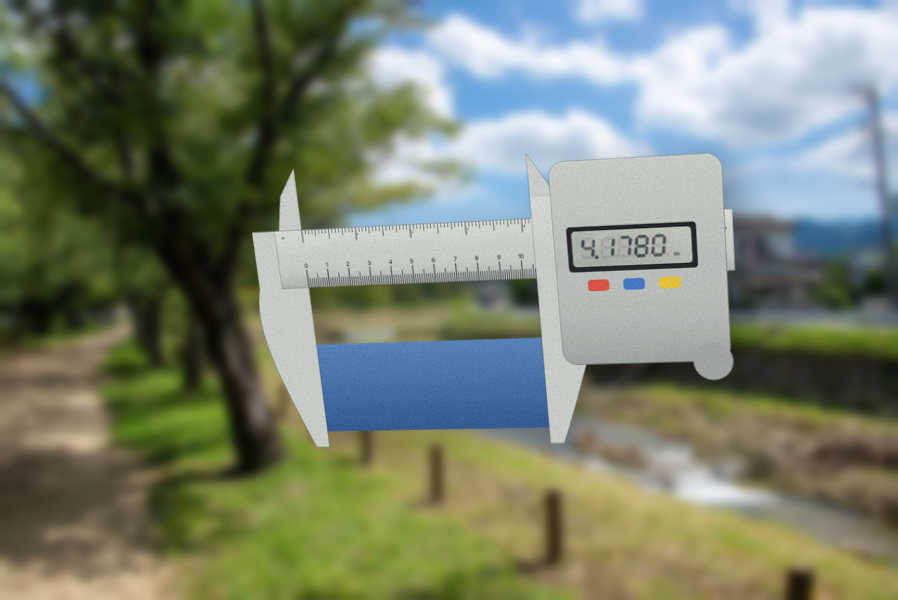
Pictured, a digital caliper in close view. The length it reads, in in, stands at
4.1780 in
